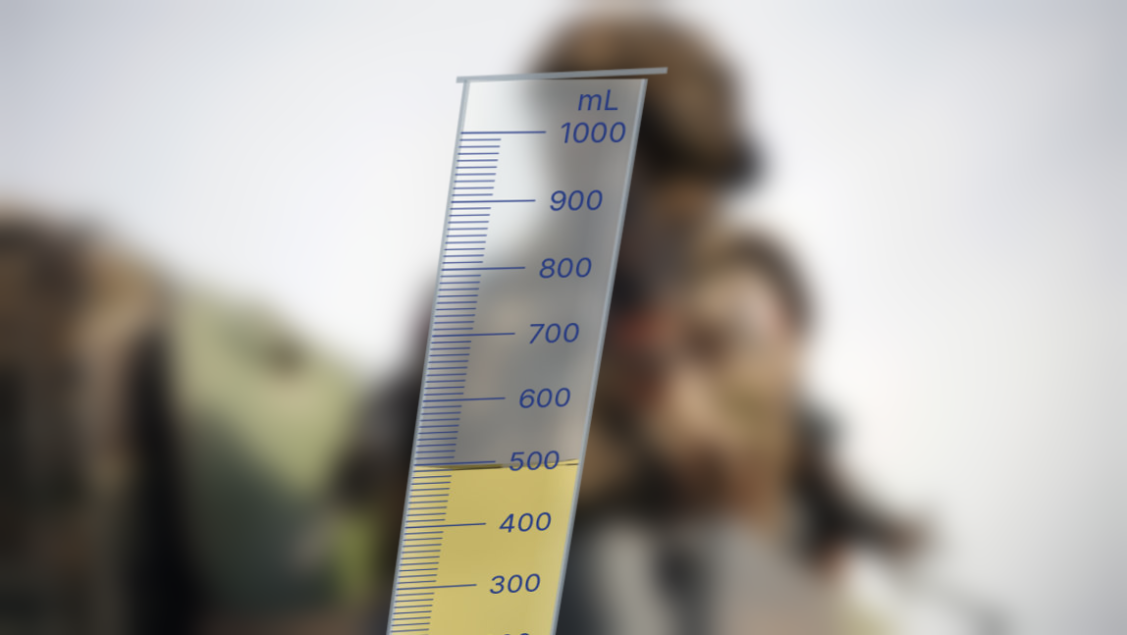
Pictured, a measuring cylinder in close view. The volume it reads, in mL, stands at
490 mL
